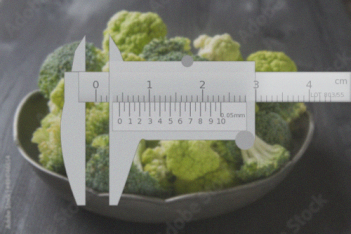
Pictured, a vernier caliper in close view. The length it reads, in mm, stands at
4.4 mm
